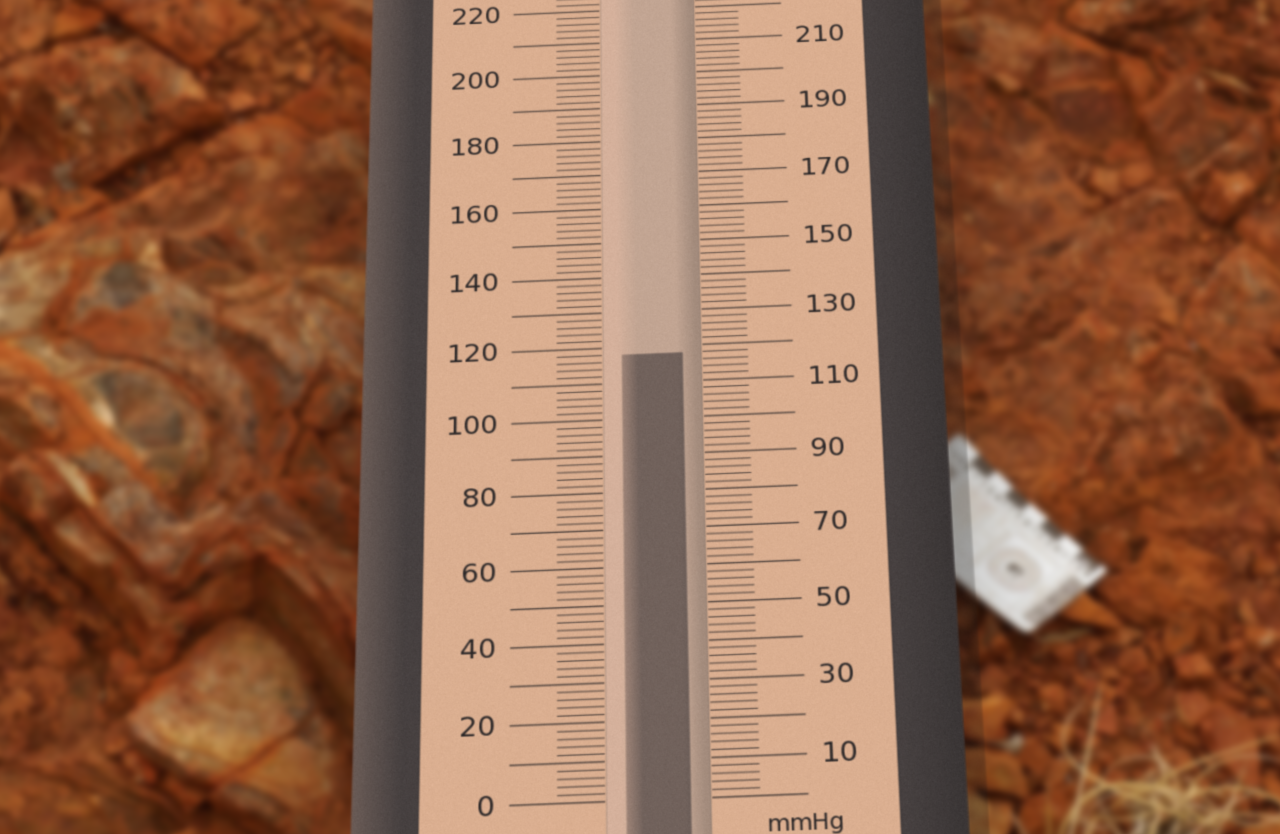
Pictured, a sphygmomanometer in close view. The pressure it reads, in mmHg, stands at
118 mmHg
